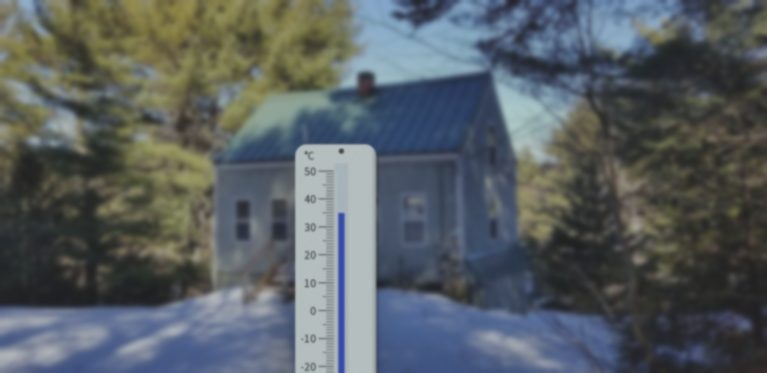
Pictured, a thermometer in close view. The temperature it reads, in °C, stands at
35 °C
